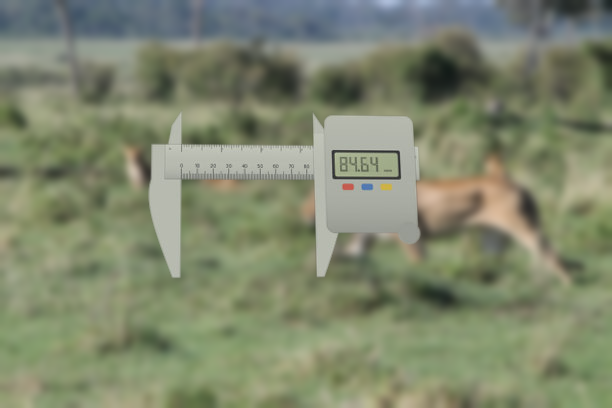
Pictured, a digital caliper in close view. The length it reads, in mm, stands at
84.64 mm
